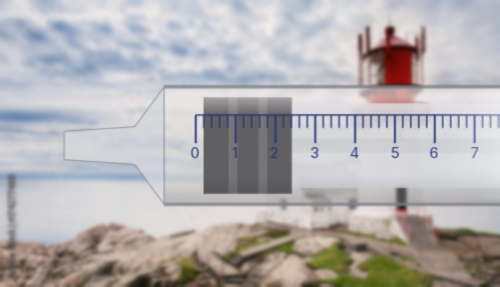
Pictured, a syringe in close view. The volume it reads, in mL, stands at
0.2 mL
